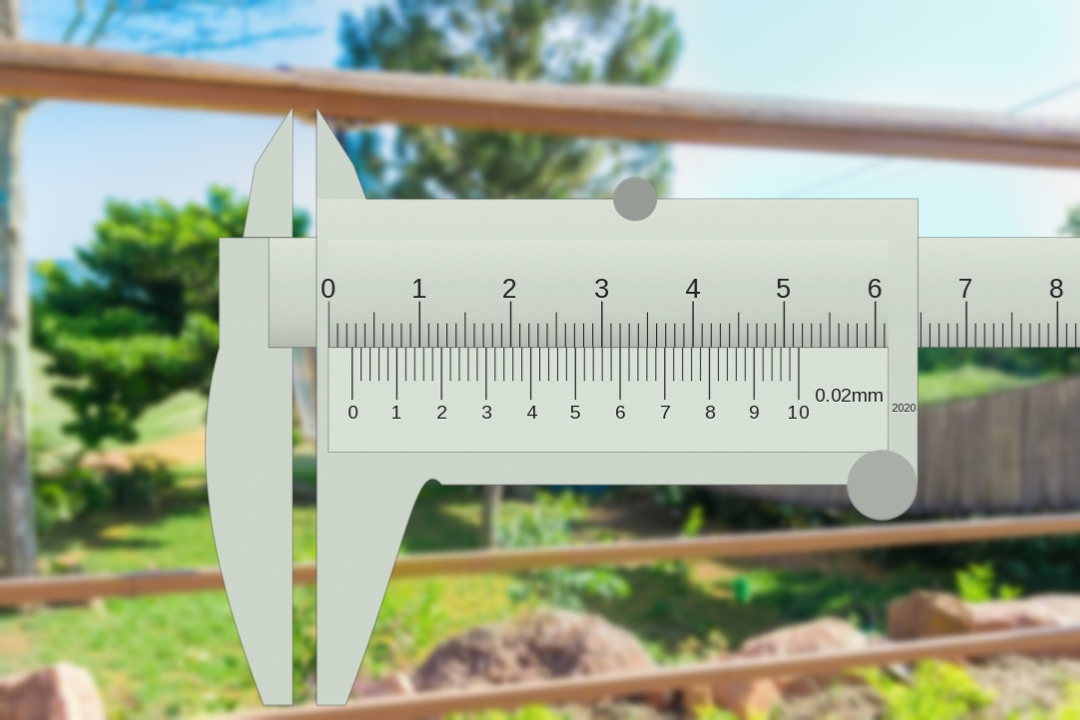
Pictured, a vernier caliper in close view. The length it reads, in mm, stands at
2.6 mm
